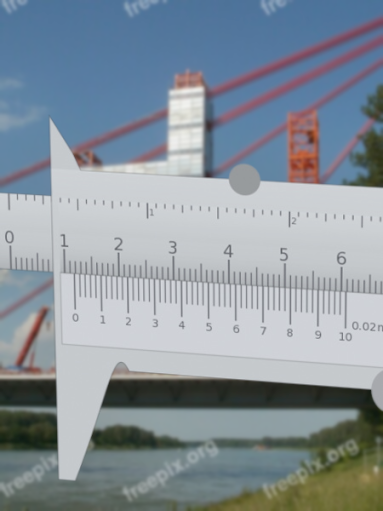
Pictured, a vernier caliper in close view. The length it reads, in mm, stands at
11.8 mm
